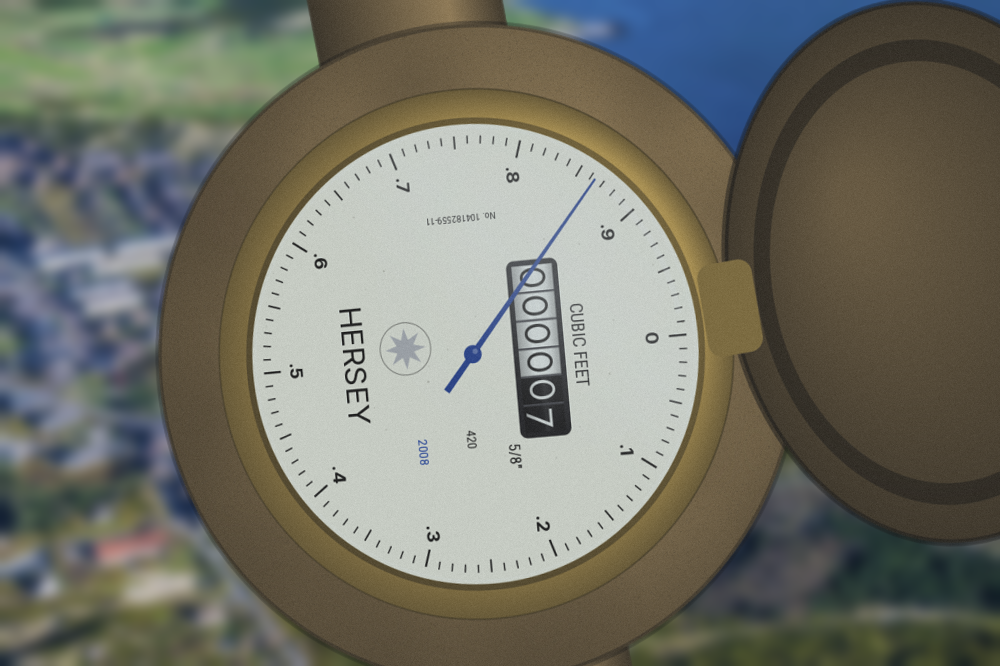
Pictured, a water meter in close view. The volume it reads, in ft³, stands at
6.86 ft³
